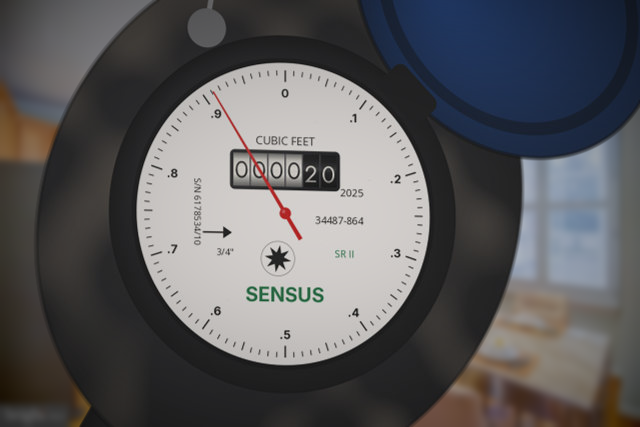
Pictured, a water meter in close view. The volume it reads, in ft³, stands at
19.91 ft³
